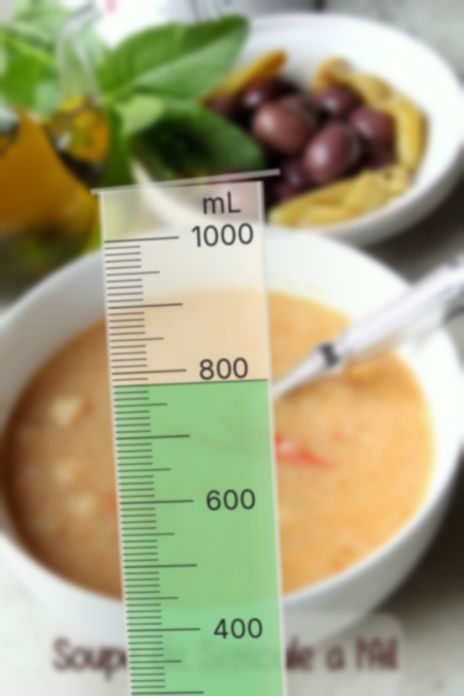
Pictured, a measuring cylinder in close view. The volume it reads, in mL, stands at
780 mL
